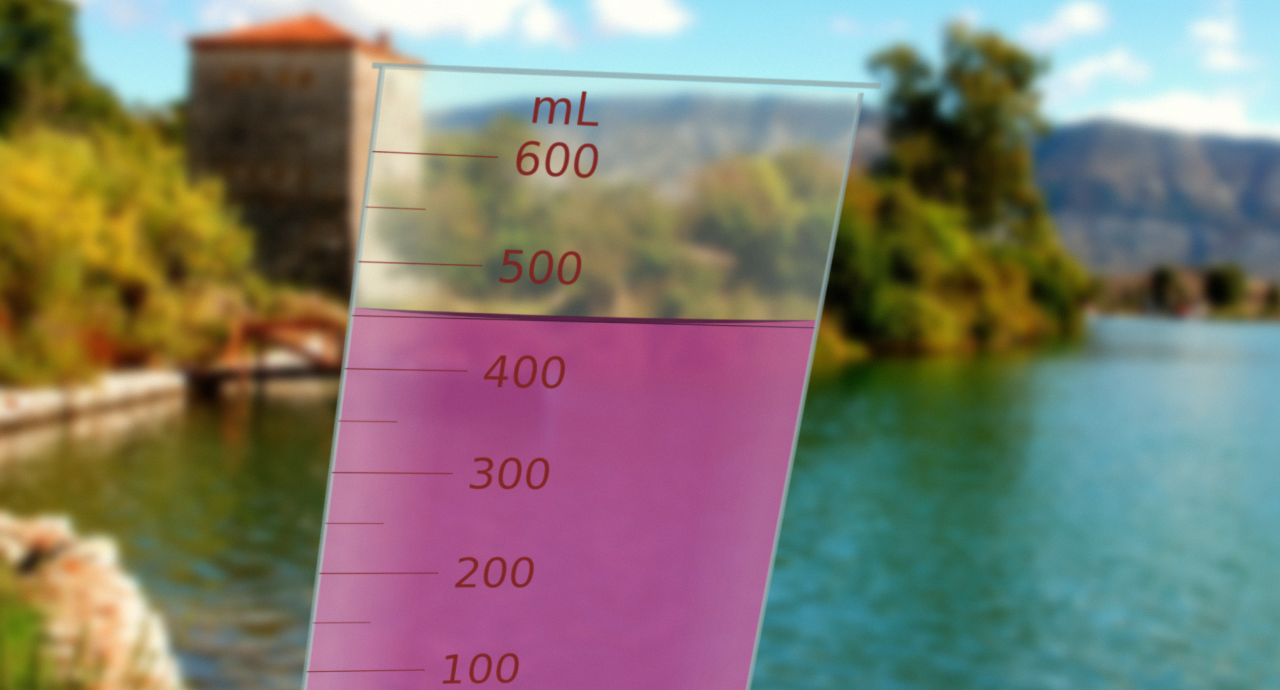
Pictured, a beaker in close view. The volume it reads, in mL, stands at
450 mL
